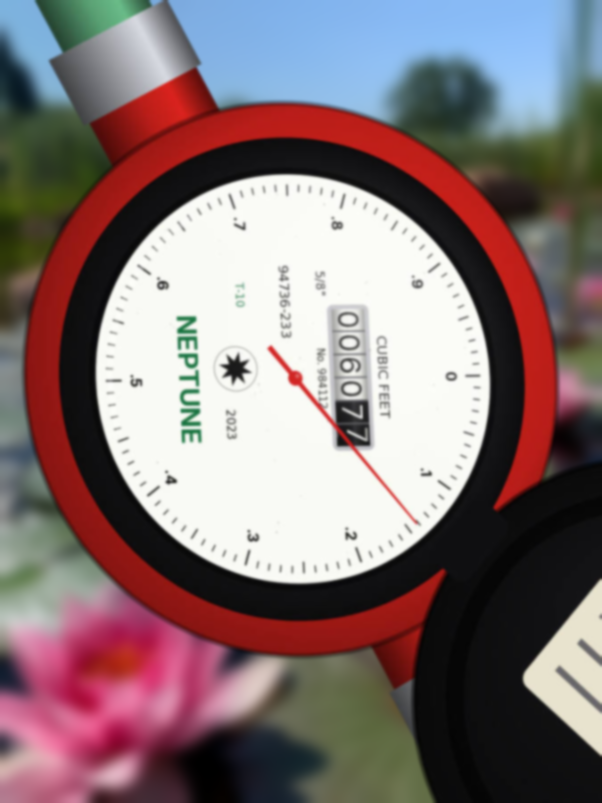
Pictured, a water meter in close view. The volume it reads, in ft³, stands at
6077.14 ft³
